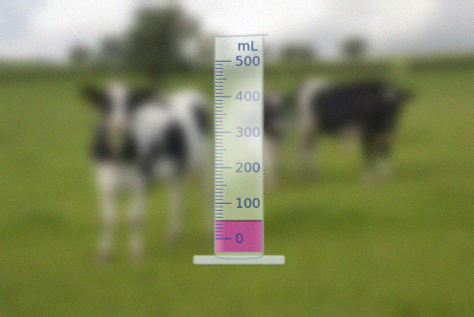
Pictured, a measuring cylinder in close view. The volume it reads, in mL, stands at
50 mL
